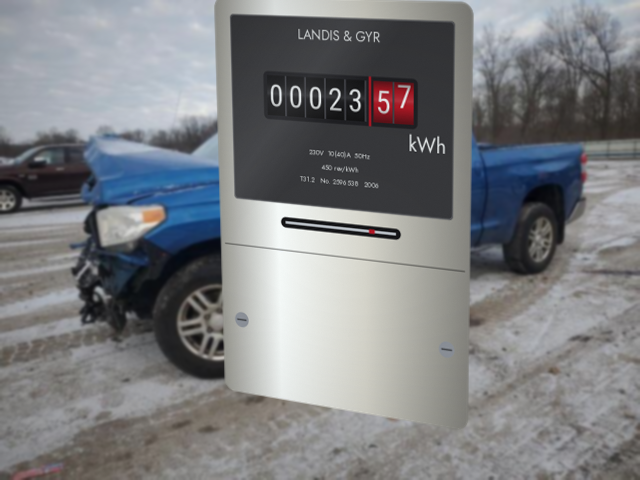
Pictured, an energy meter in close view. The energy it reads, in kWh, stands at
23.57 kWh
